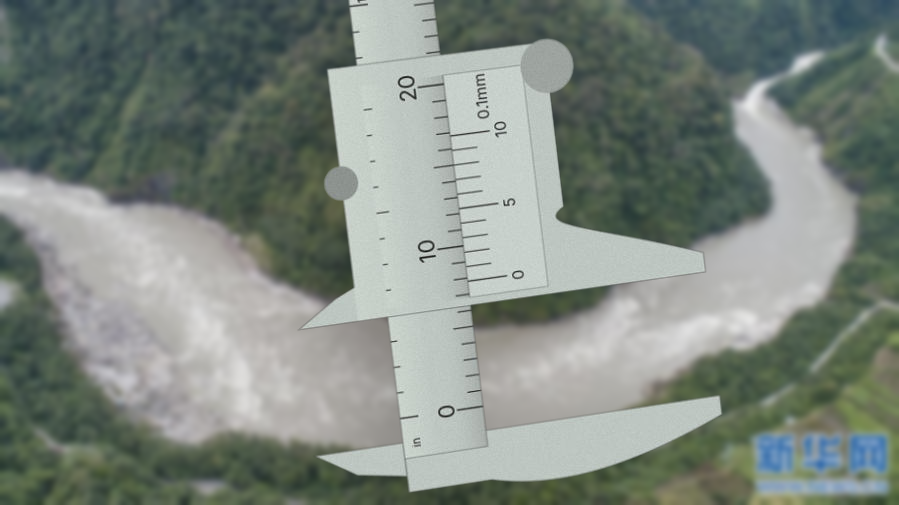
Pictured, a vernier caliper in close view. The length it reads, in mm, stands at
7.8 mm
